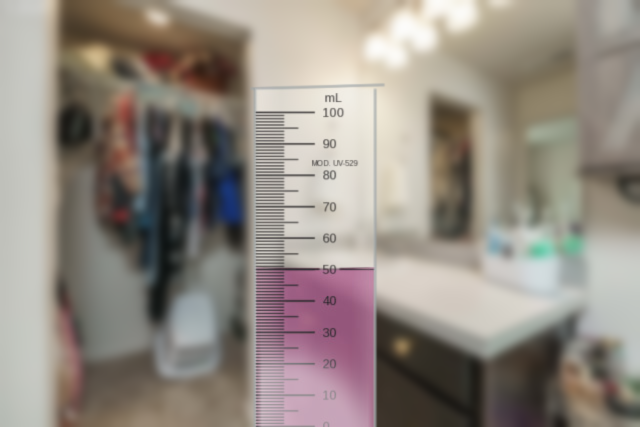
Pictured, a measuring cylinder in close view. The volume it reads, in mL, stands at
50 mL
